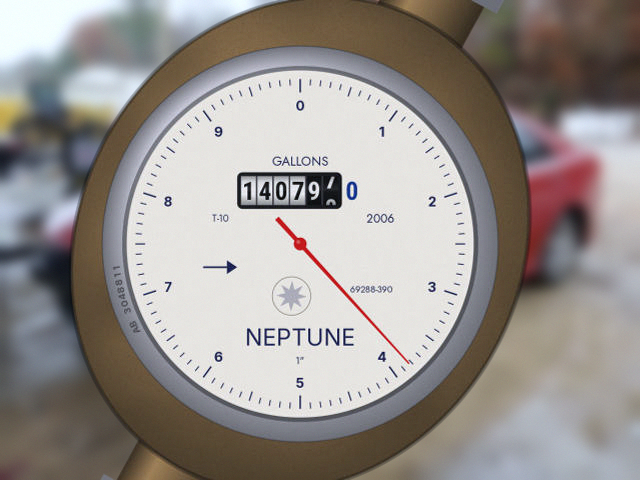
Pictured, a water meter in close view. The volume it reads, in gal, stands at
1407973.8 gal
